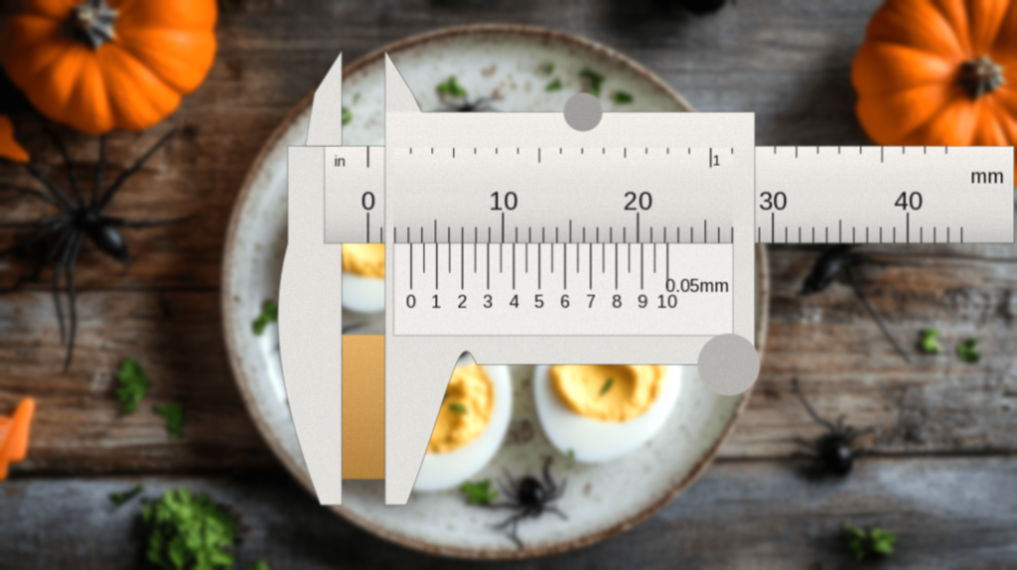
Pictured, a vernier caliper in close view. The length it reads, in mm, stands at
3.2 mm
